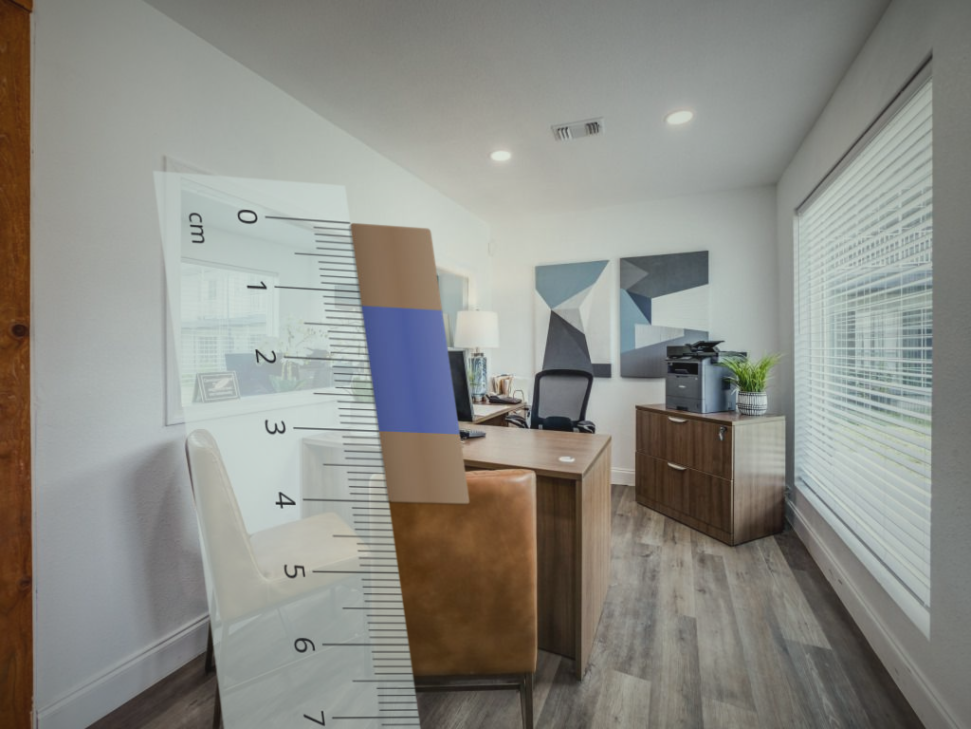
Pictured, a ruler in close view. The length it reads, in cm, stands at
4 cm
